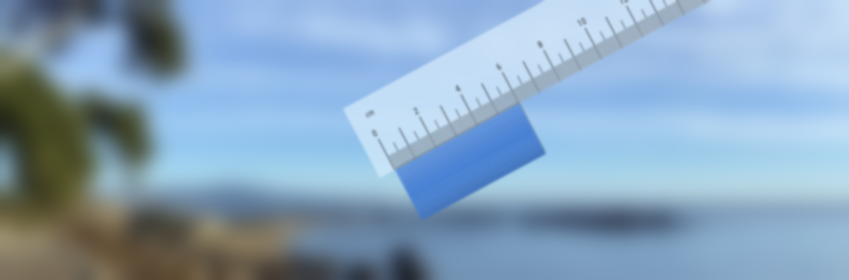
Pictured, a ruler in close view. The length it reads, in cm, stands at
6 cm
